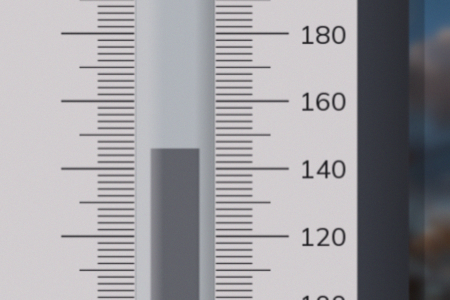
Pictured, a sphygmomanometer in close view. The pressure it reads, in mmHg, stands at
146 mmHg
